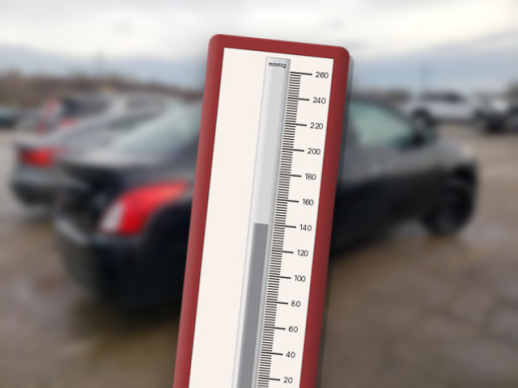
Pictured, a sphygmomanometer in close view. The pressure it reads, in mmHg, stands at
140 mmHg
